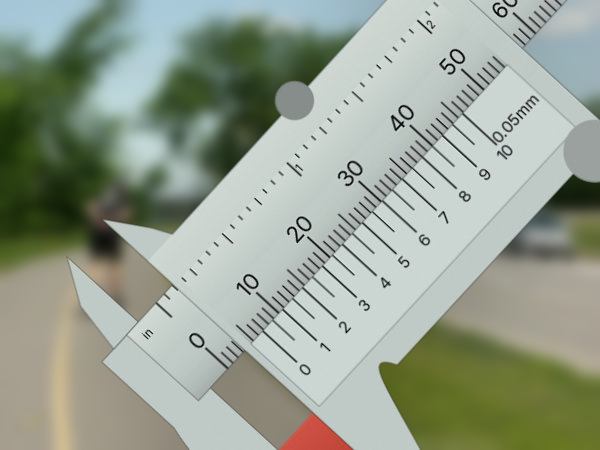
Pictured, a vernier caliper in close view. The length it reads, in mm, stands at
6.8 mm
